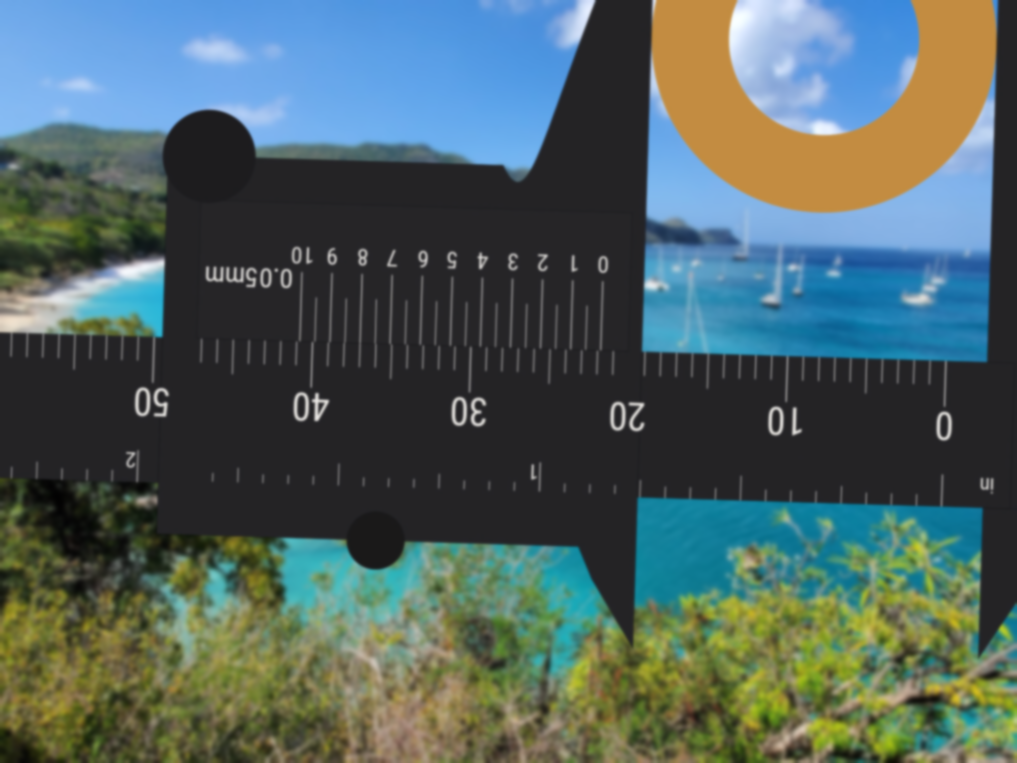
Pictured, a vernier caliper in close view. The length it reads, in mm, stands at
21.8 mm
